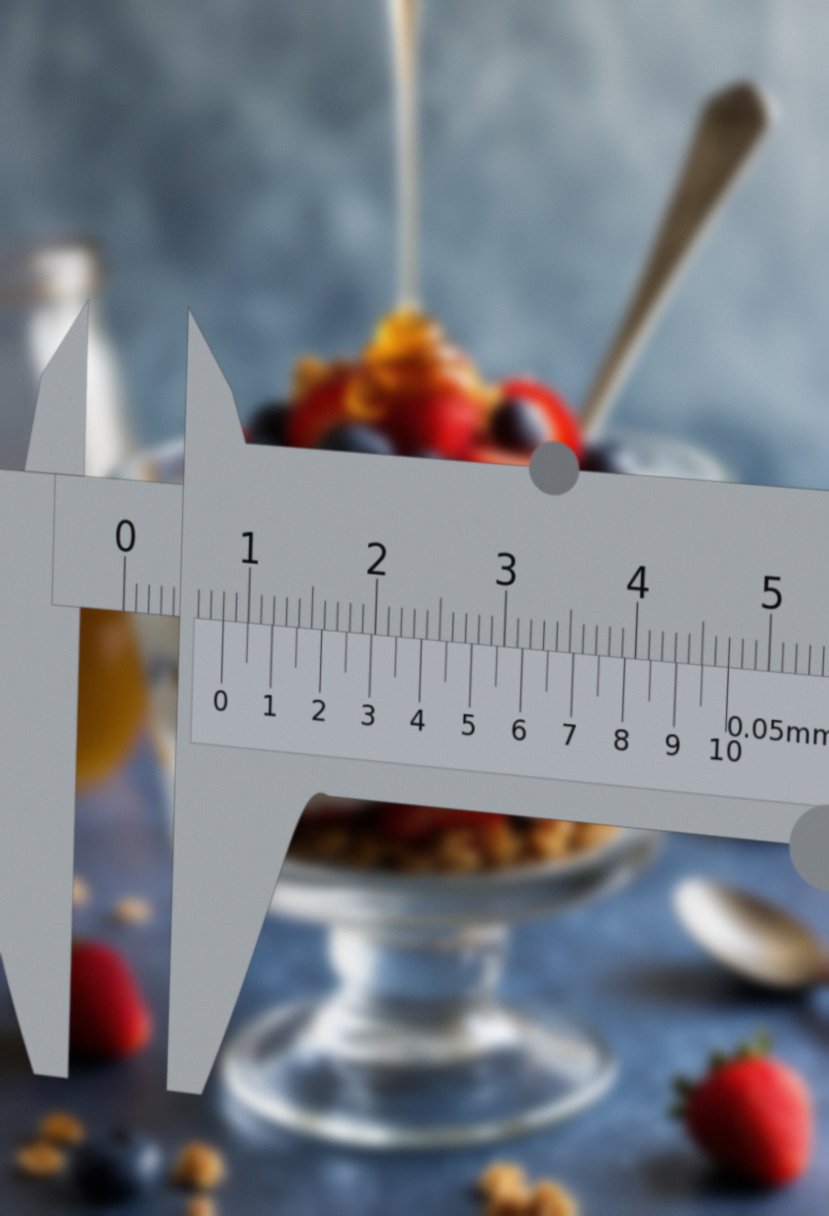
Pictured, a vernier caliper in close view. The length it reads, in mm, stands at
8.0 mm
